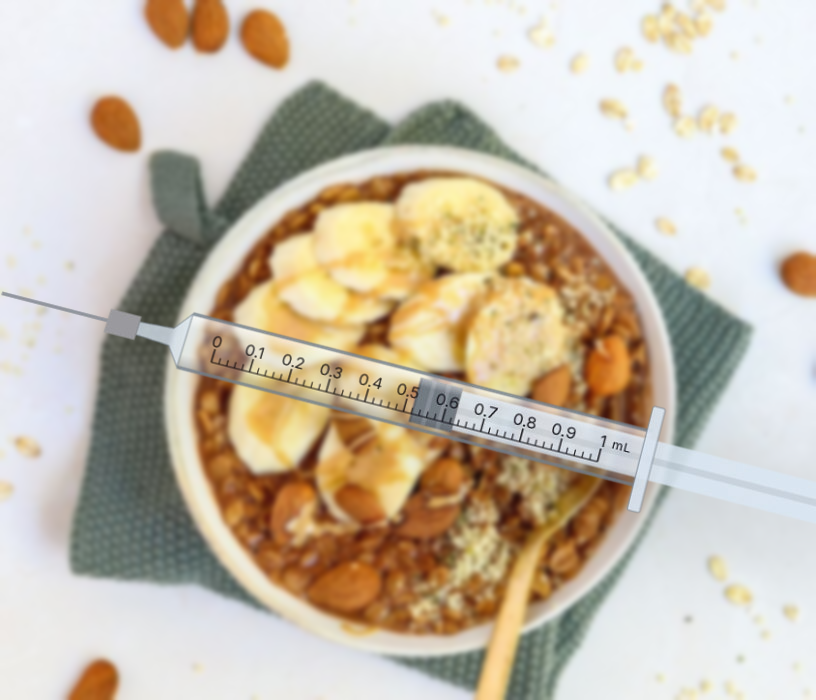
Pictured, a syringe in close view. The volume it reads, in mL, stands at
0.52 mL
